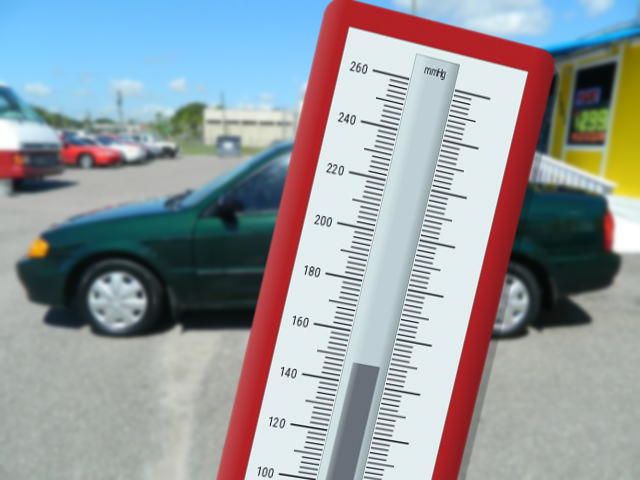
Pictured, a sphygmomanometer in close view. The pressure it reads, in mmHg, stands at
148 mmHg
